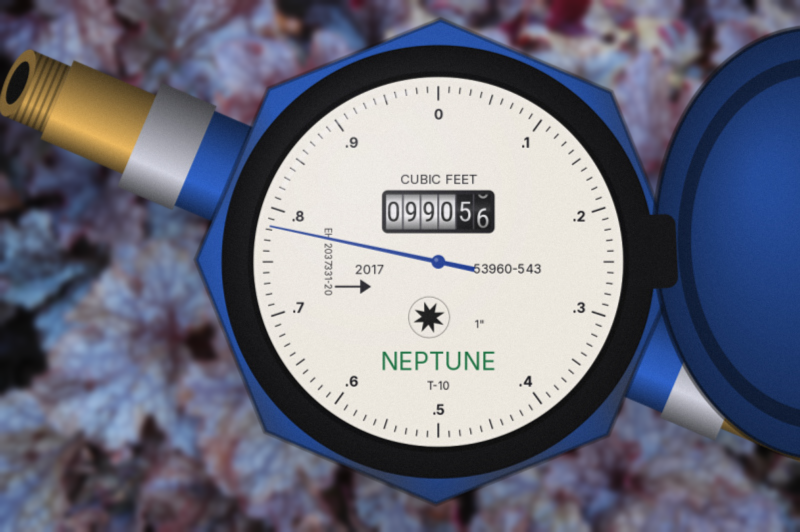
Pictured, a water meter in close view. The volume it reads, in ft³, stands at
99055.78 ft³
